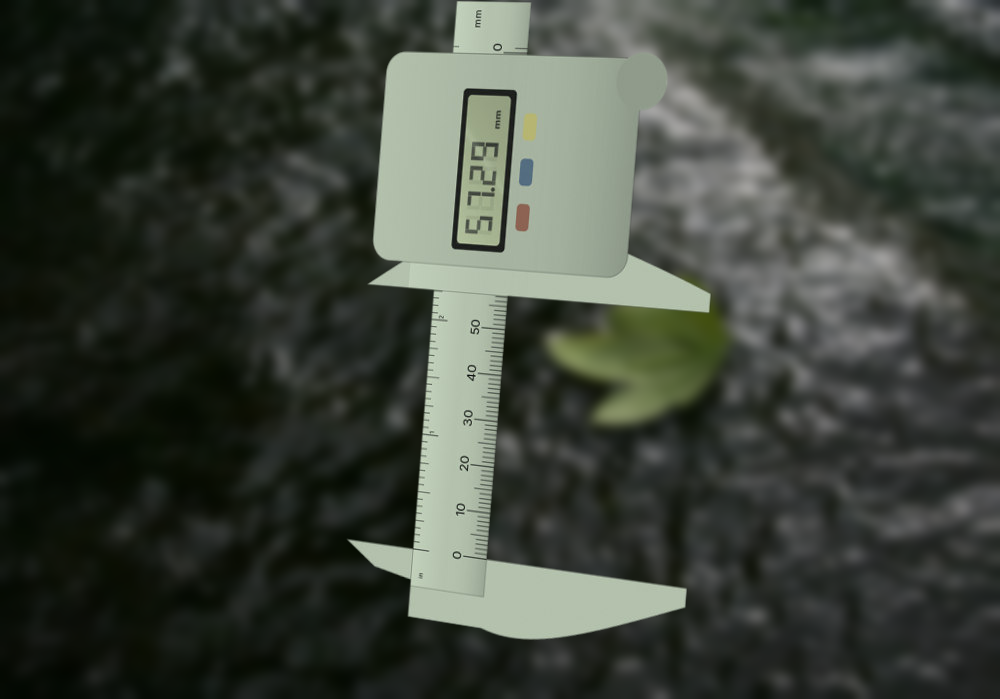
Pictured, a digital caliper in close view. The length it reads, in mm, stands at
57.29 mm
